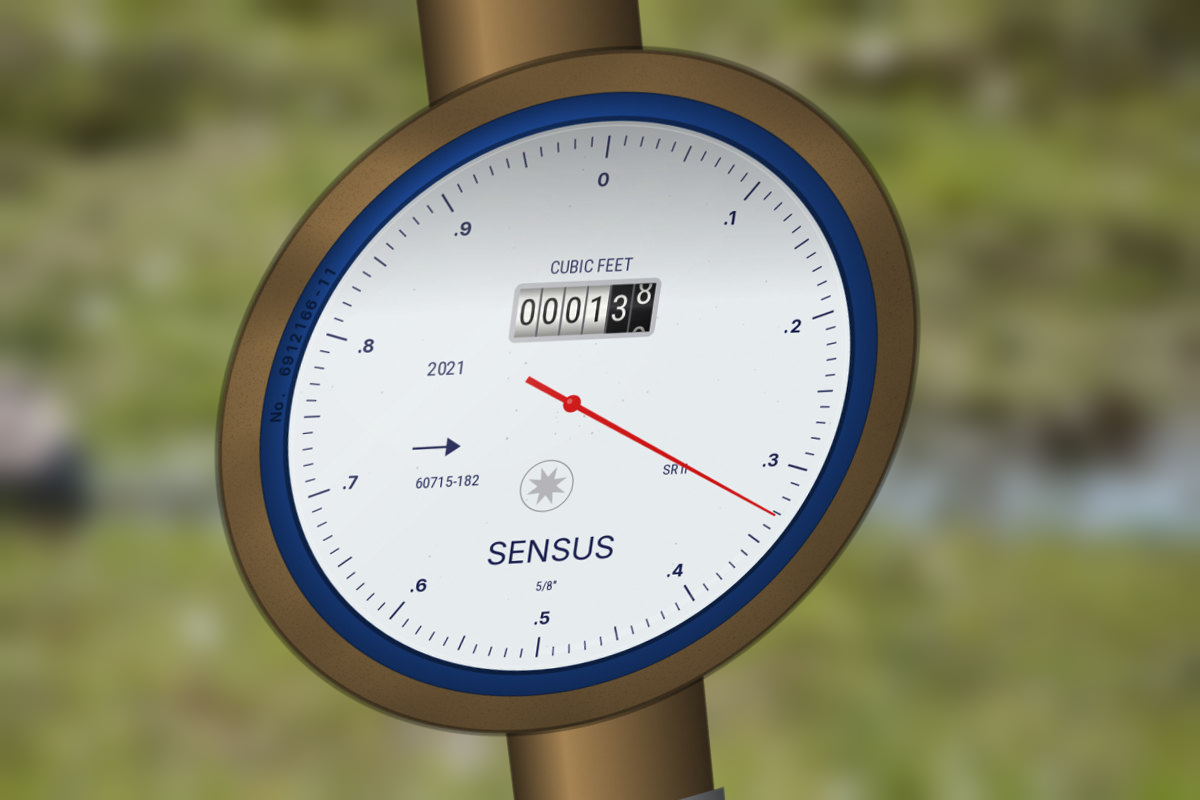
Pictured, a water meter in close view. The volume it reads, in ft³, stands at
138.33 ft³
